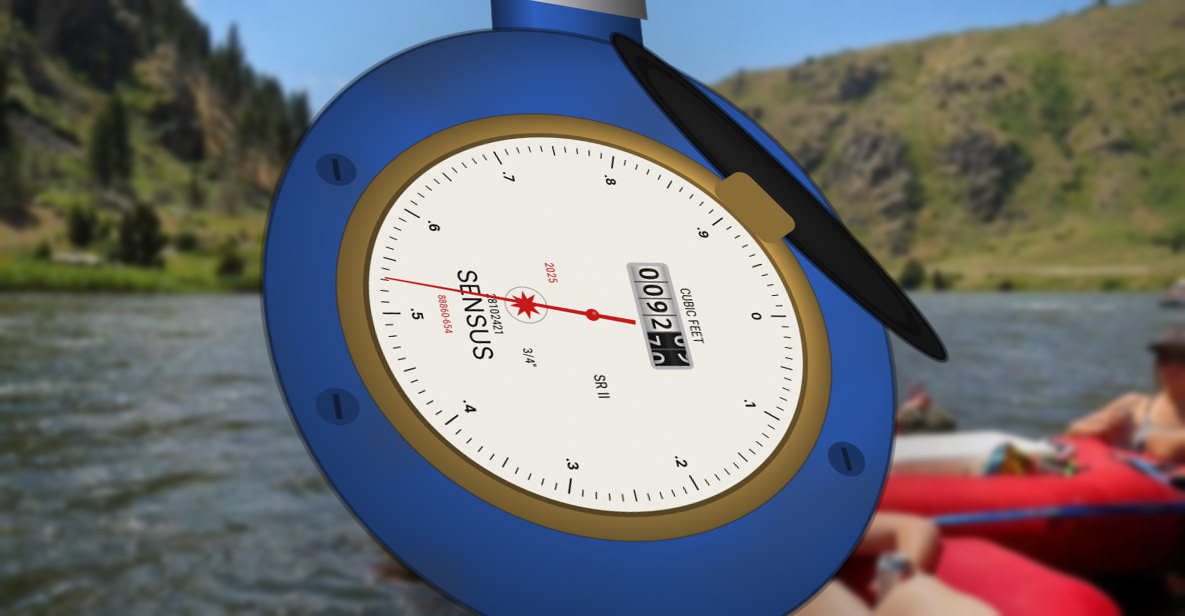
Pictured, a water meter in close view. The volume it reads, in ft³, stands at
9269.53 ft³
